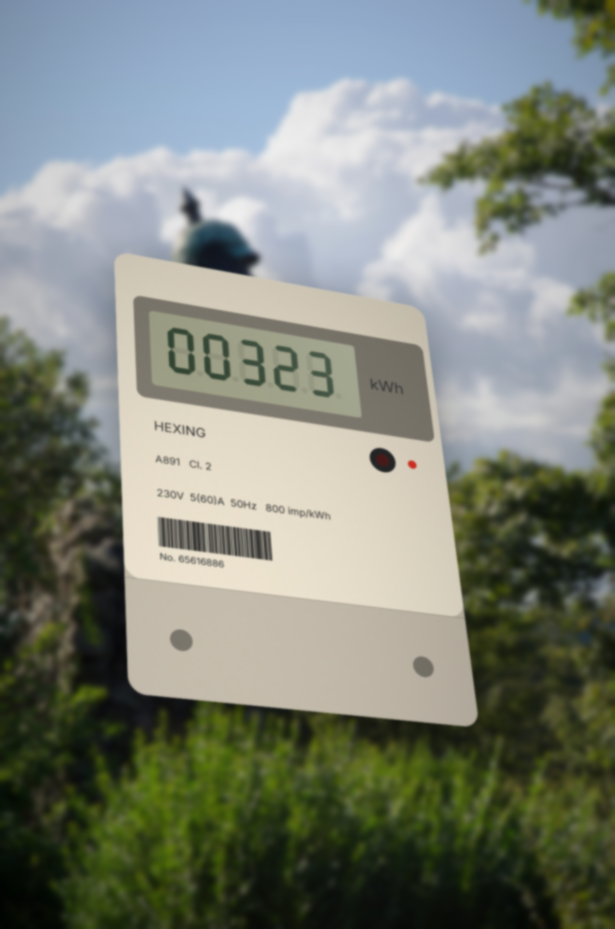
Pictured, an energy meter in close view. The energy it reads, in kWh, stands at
323 kWh
